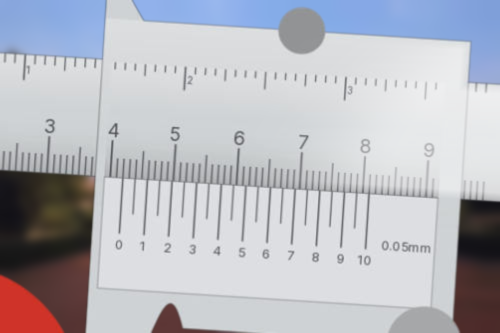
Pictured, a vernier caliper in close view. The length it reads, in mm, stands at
42.0 mm
